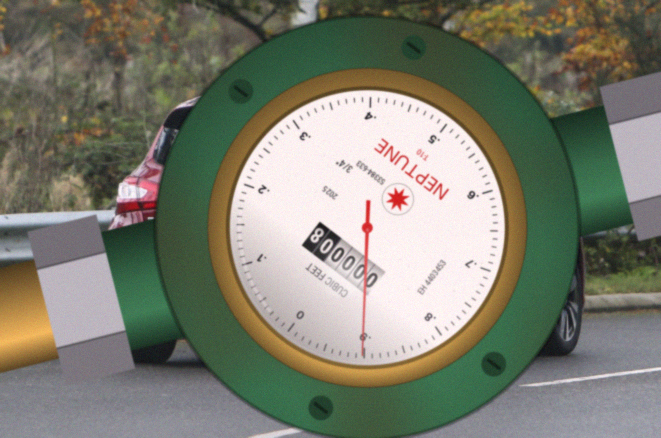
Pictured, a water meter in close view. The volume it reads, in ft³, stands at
7.90 ft³
